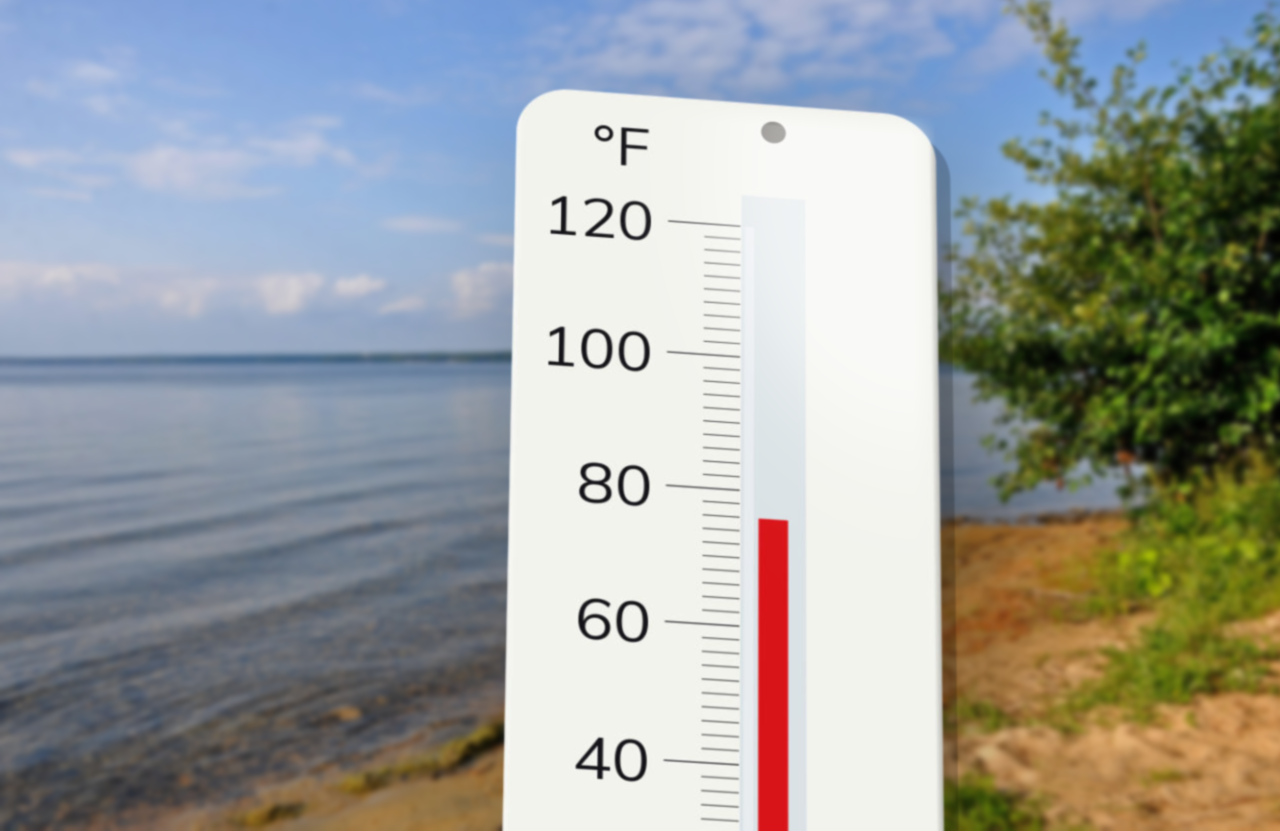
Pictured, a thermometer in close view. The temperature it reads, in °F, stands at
76 °F
